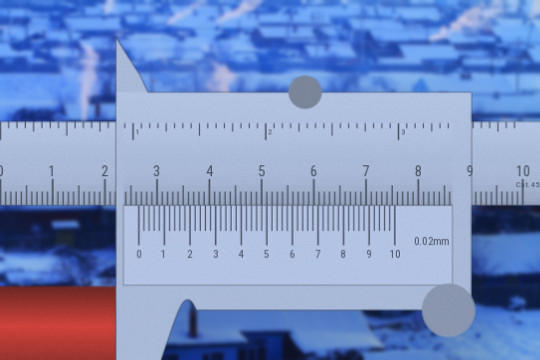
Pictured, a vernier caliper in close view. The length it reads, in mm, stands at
26.5 mm
